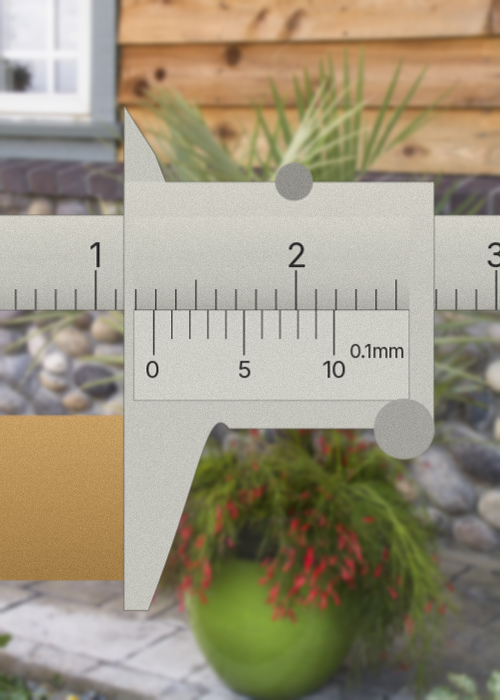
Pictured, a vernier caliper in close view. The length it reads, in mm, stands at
12.9 mm
